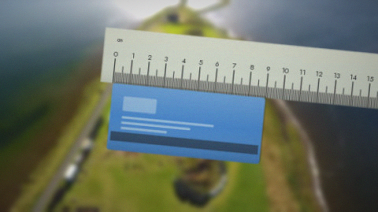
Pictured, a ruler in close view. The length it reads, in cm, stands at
9 cm
